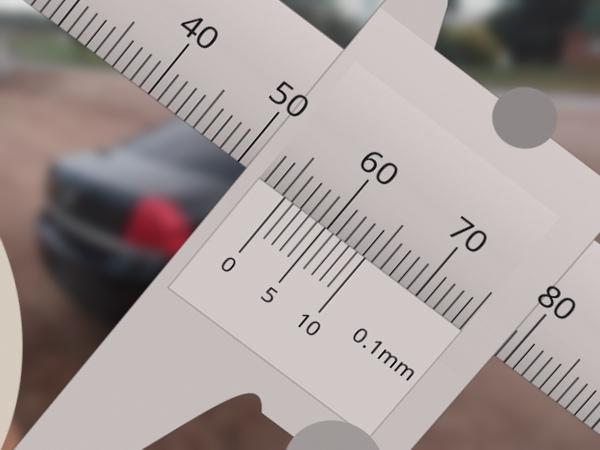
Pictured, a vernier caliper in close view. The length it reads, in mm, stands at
55.3 mm
